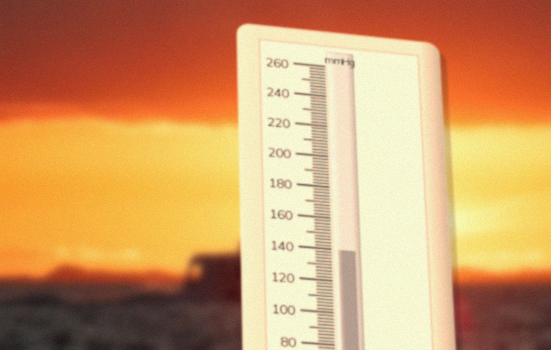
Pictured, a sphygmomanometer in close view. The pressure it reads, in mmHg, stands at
140 mmHg
